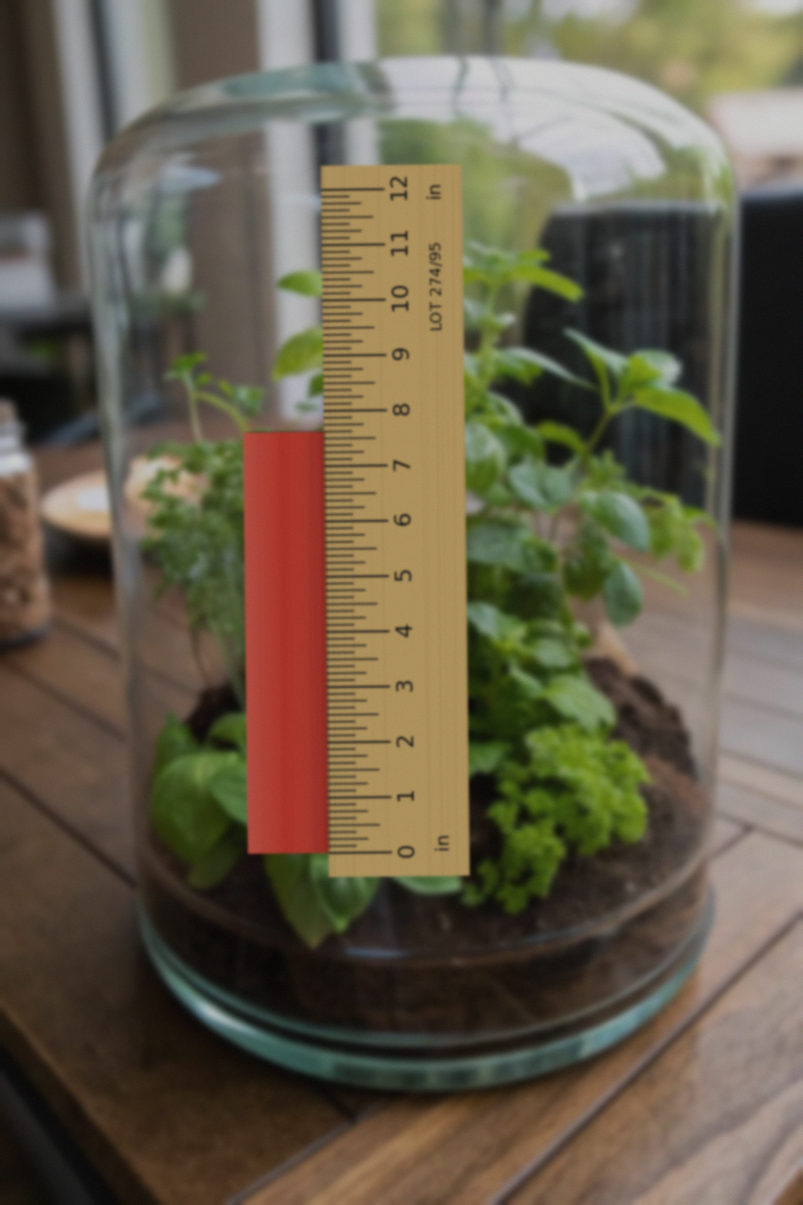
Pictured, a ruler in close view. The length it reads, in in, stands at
7.625 in
